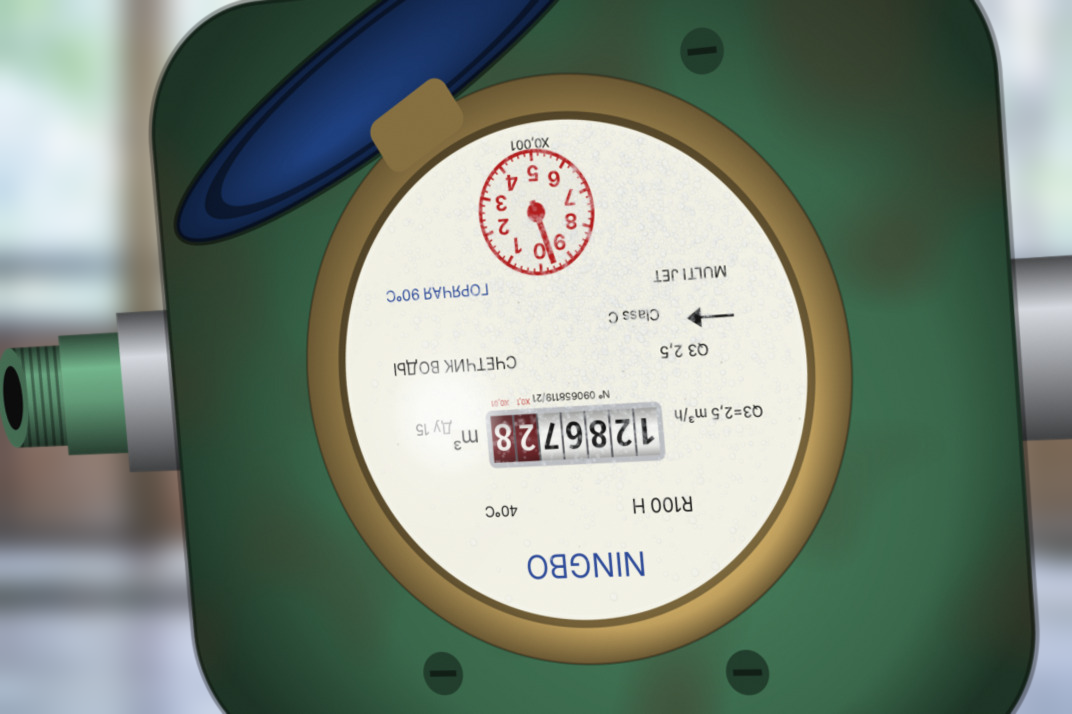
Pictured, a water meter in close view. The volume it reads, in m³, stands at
12867.279 m³
